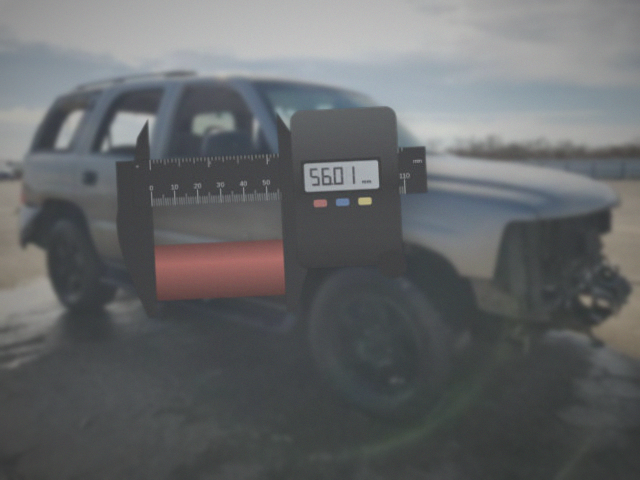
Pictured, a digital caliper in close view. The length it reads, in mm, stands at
56.01 mm
